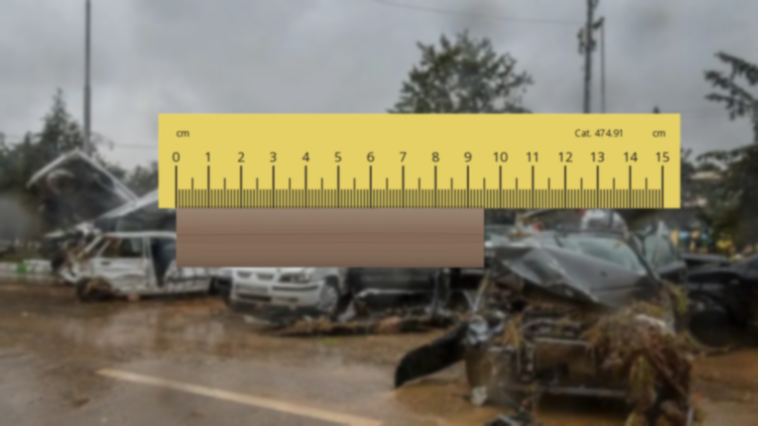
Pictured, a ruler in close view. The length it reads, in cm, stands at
9.5 cm
